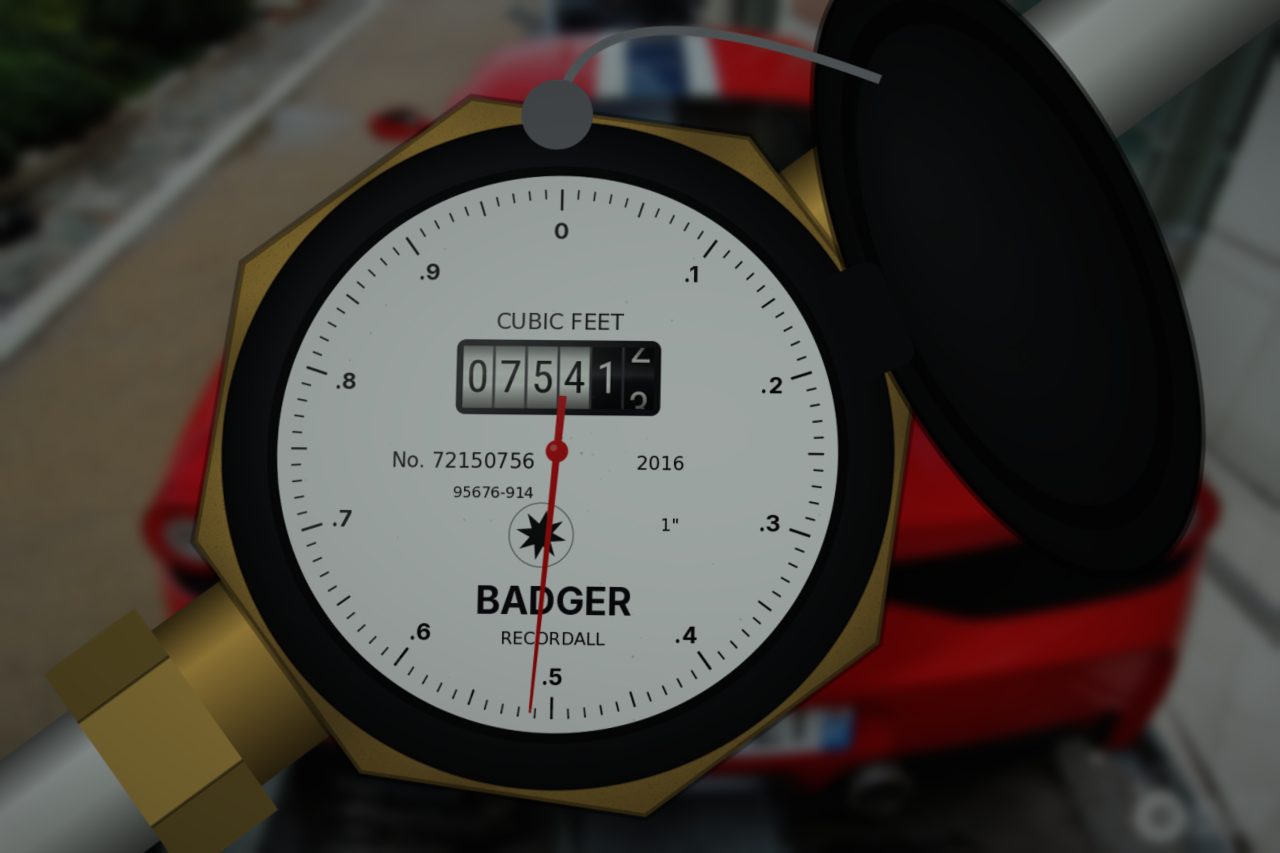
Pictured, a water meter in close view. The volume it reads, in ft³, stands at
75412.51 ft³
